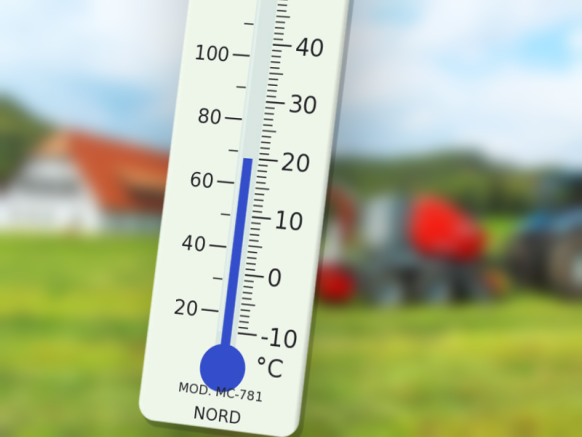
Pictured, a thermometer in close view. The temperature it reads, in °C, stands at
20 °C
